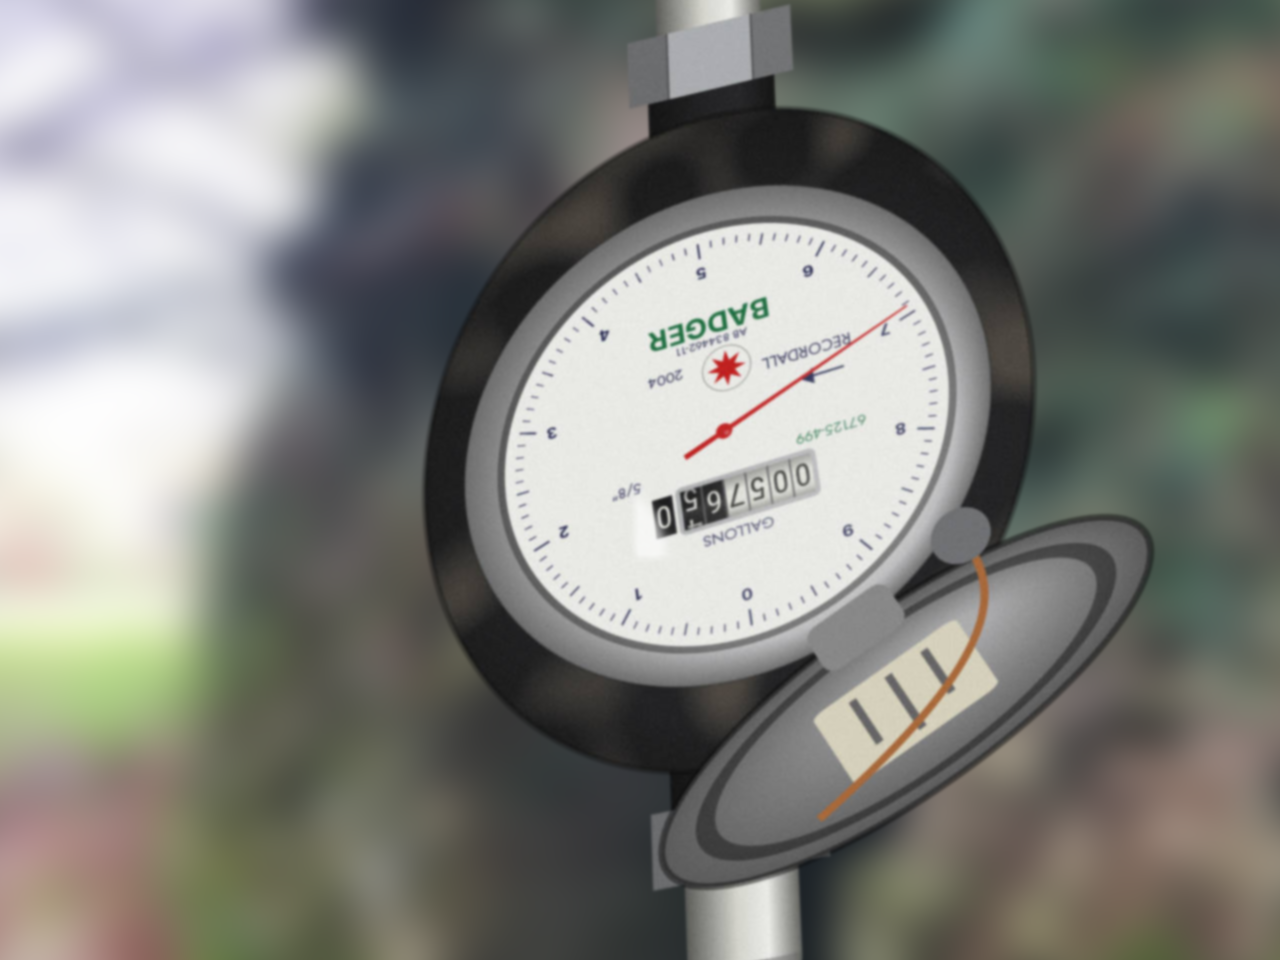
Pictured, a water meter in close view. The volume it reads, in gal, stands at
57646.9 gal
